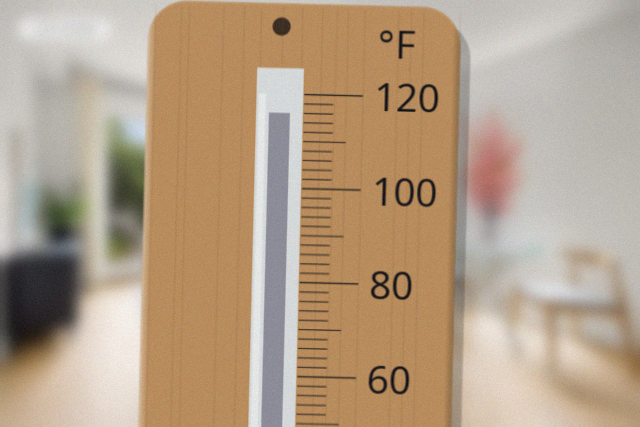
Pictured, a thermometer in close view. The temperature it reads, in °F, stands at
116 °F
